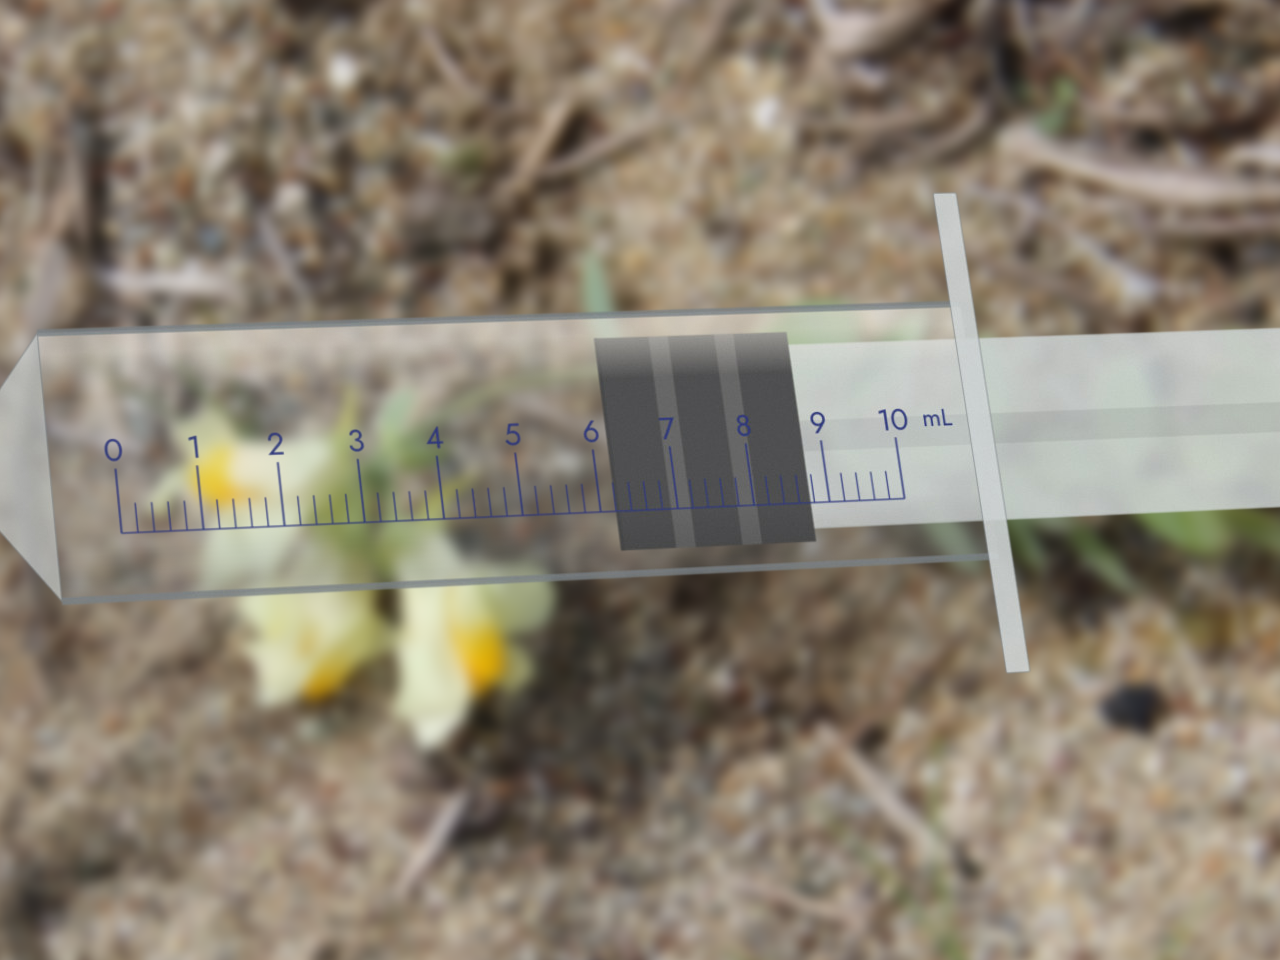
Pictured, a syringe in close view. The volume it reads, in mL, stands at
6.2 mL
